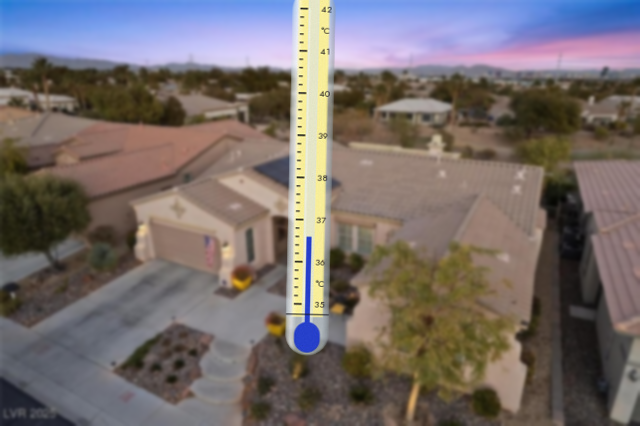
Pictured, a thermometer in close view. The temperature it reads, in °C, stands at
36.6 °C
